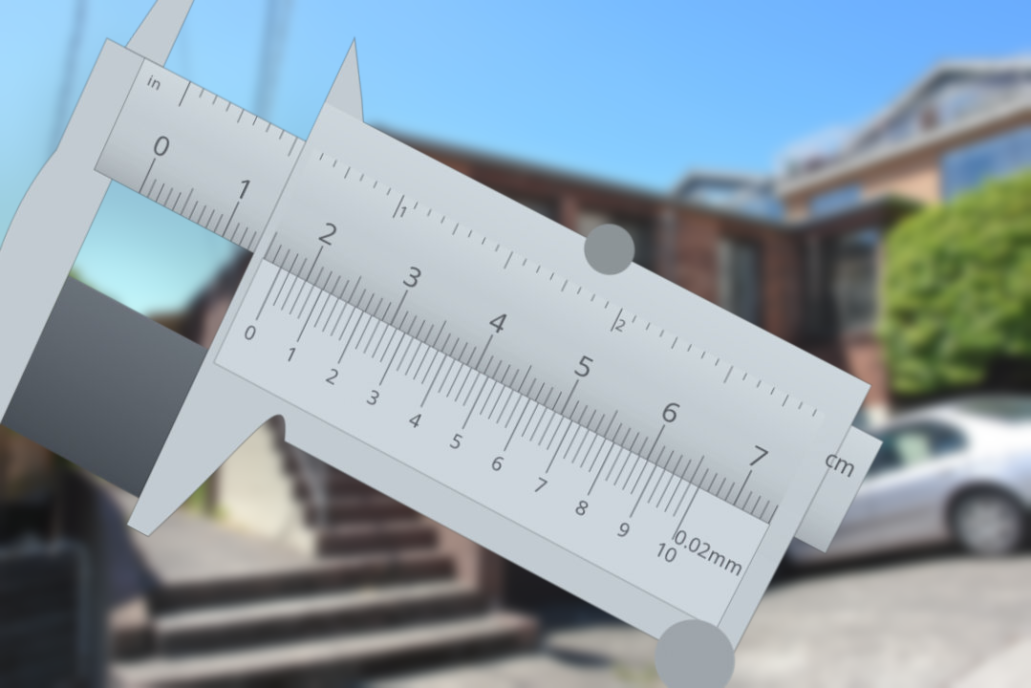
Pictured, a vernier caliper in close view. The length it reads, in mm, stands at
17.0 mm
